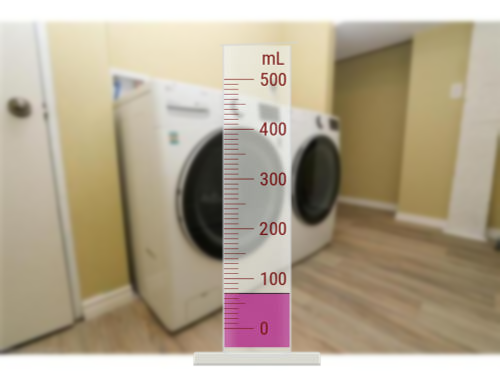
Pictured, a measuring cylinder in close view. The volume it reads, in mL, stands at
70 mL
